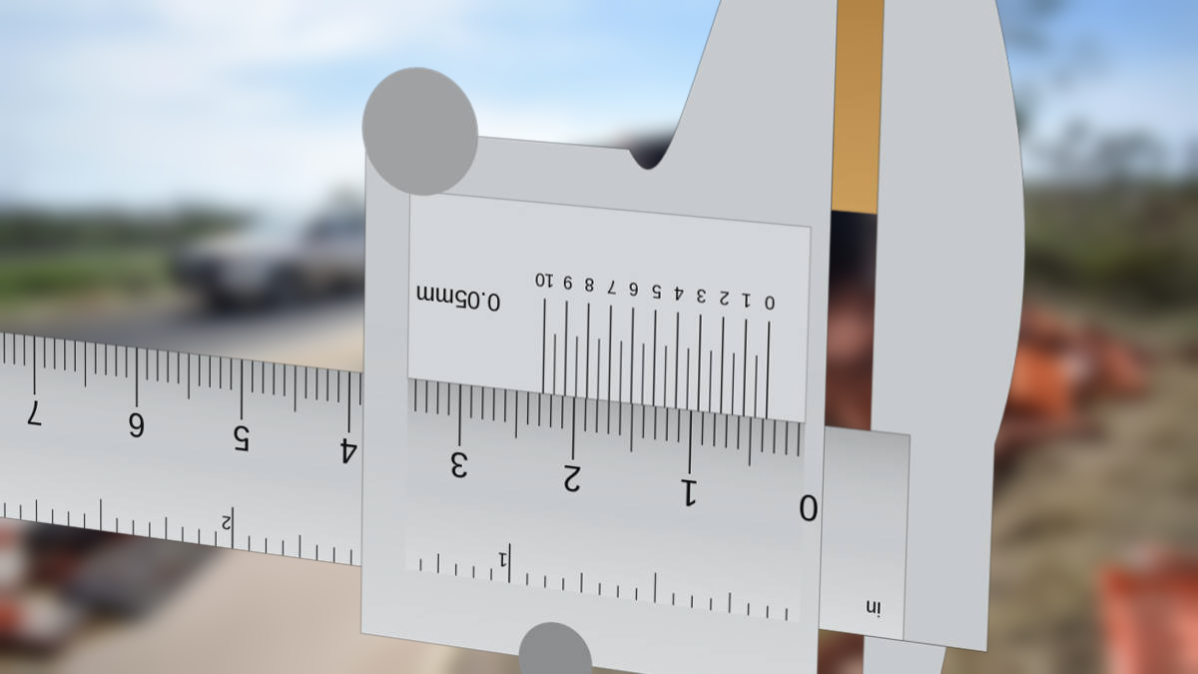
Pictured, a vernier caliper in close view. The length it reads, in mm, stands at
3.7 mm
